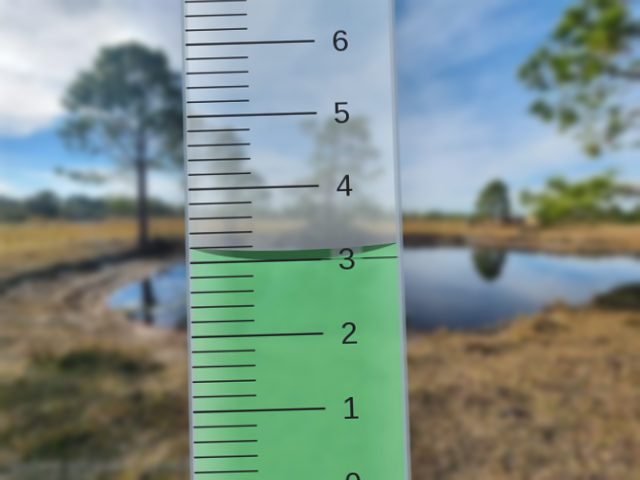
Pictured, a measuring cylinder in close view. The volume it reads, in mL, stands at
3 mL
